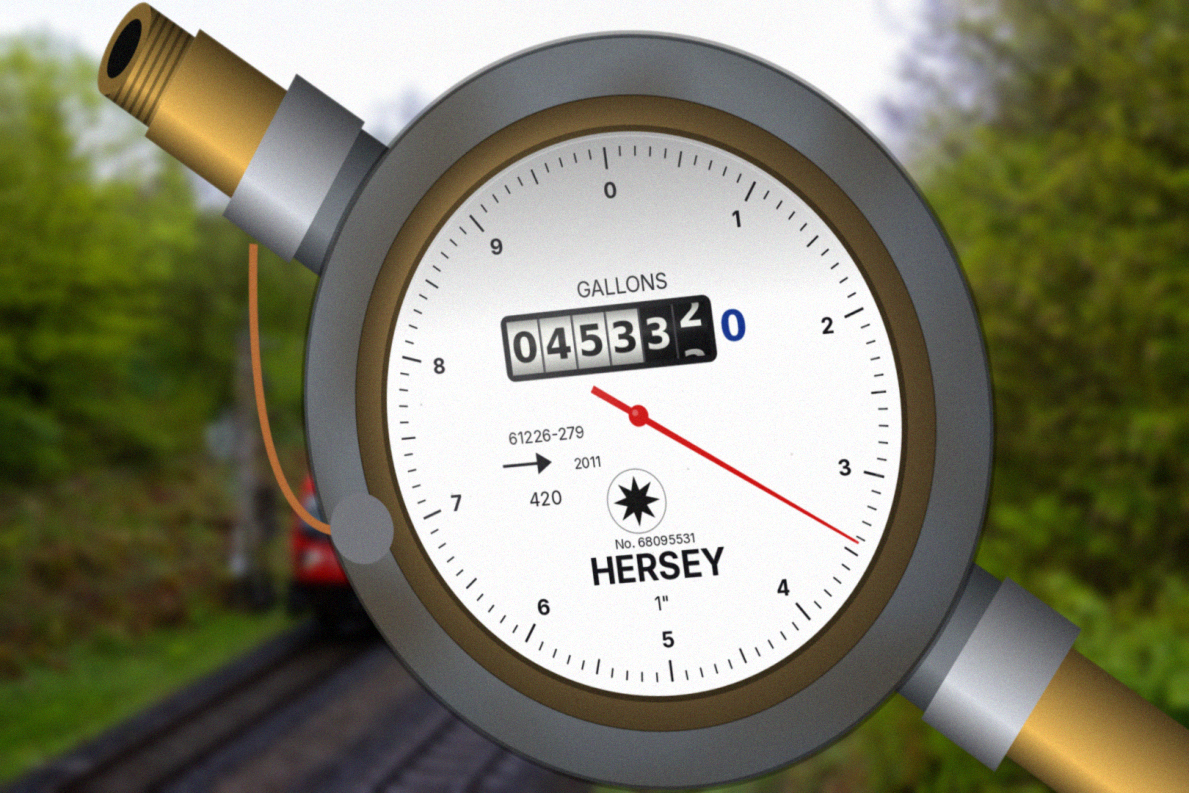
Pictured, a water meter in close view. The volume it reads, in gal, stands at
453323.4 gal
